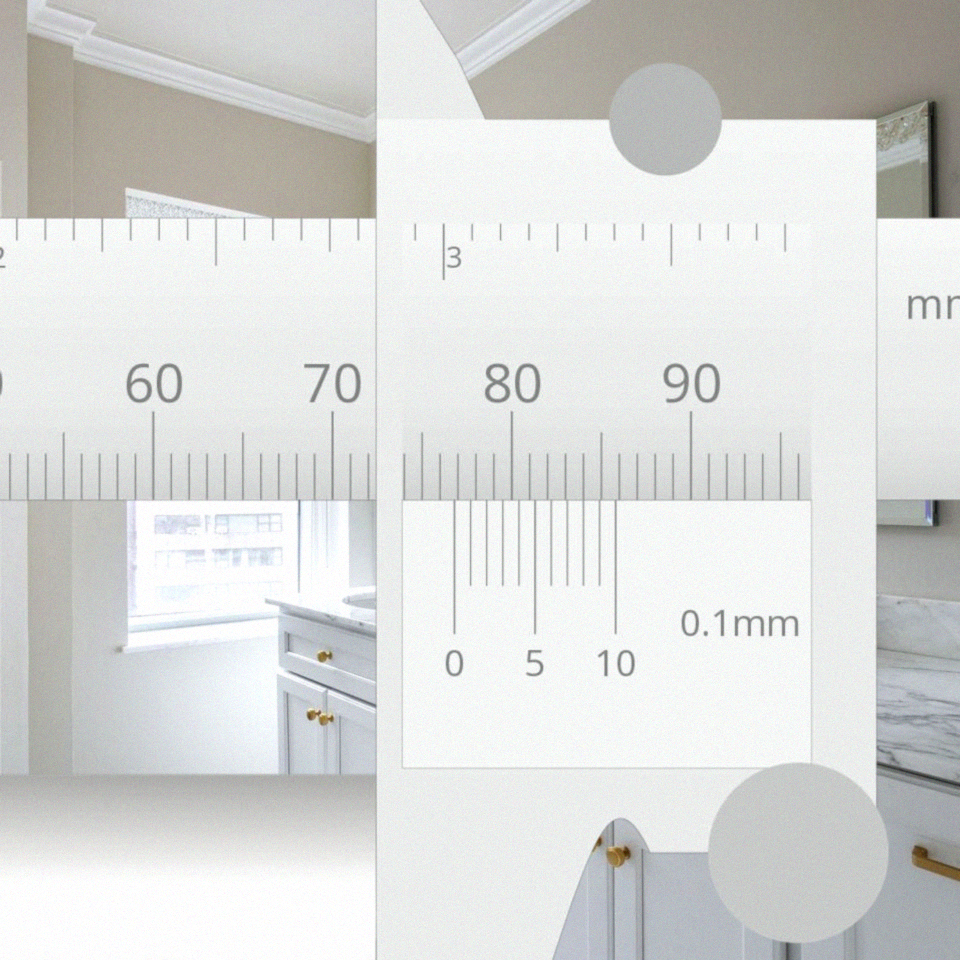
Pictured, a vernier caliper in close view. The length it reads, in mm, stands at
76.8 mm
